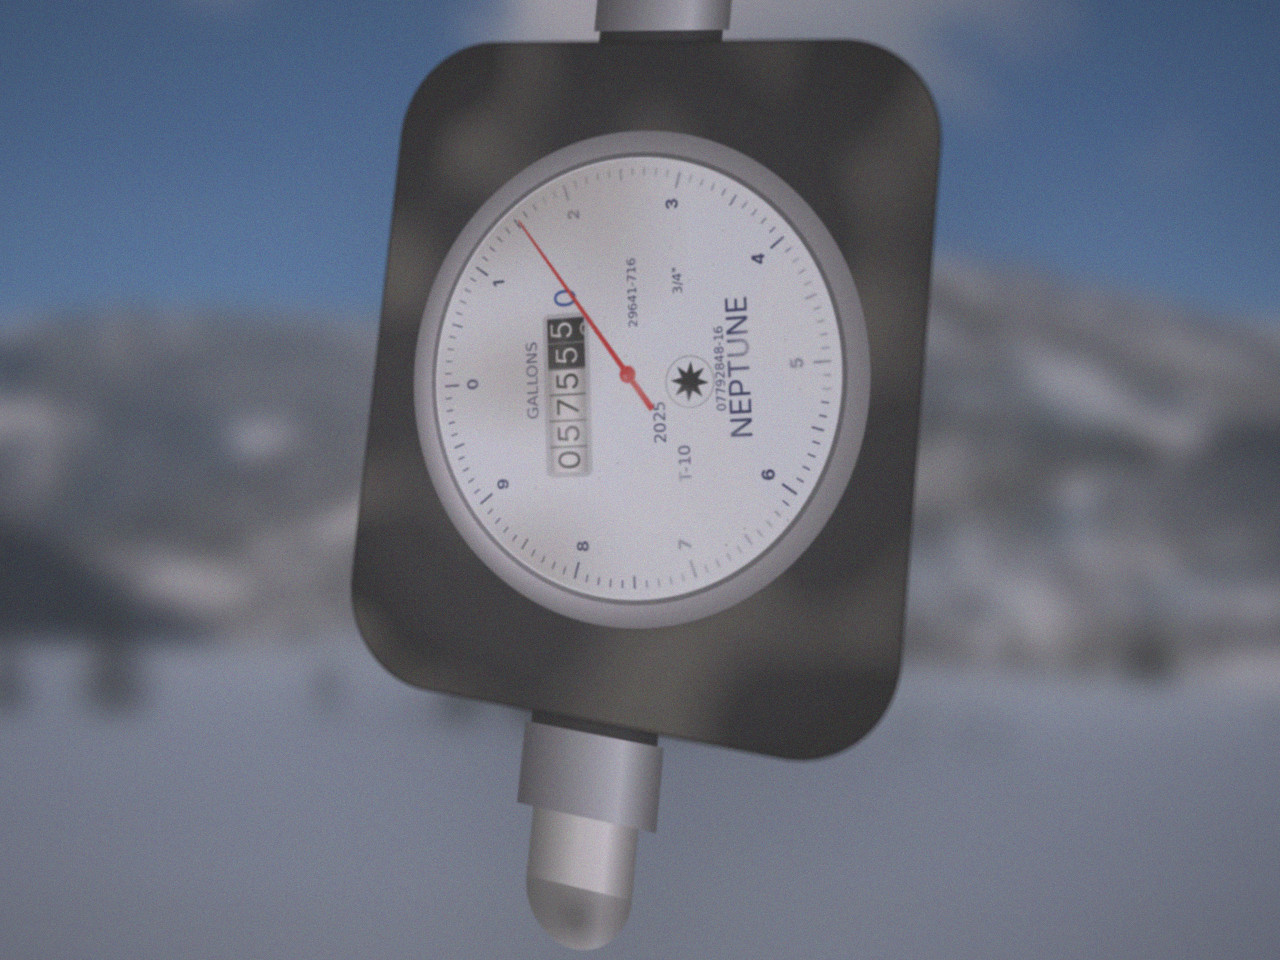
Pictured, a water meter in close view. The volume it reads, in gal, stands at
575551.5 gal
